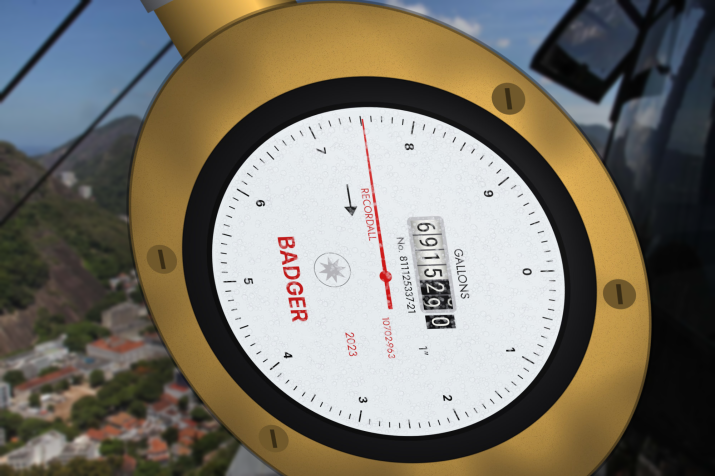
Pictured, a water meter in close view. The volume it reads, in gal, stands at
6915287.5 gal
